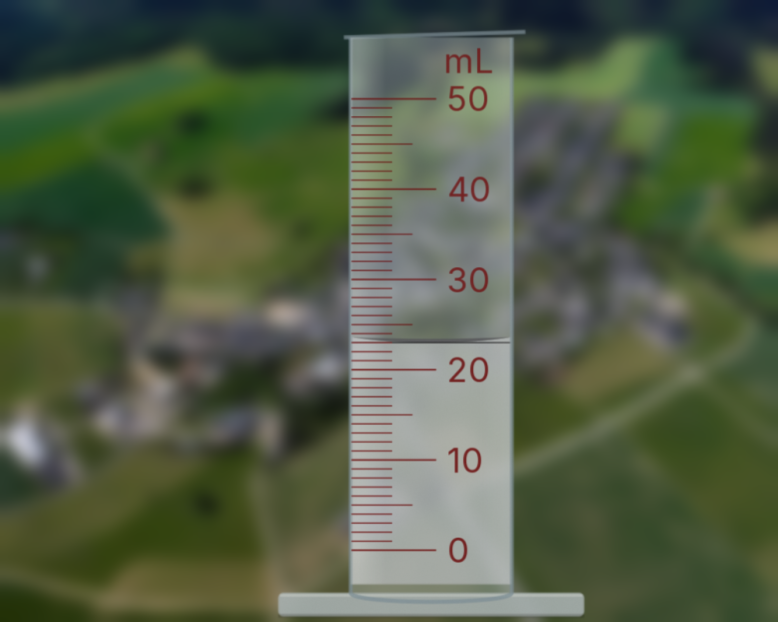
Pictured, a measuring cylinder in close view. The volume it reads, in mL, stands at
23 mL
